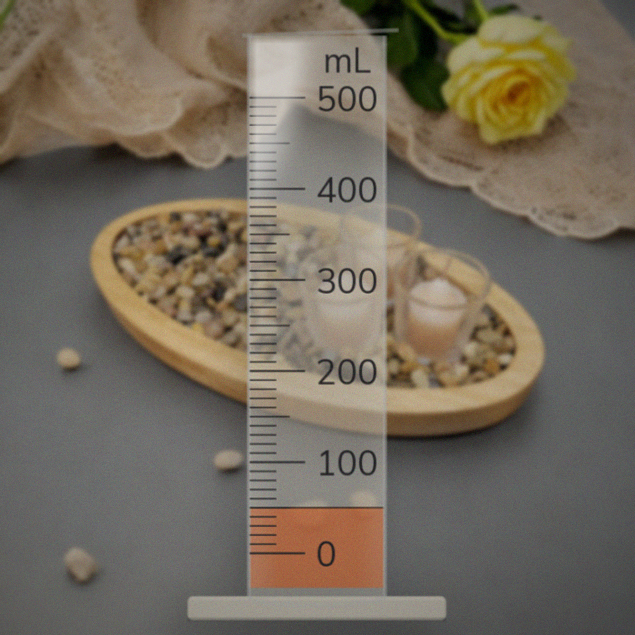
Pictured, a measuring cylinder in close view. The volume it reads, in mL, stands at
50 mL
